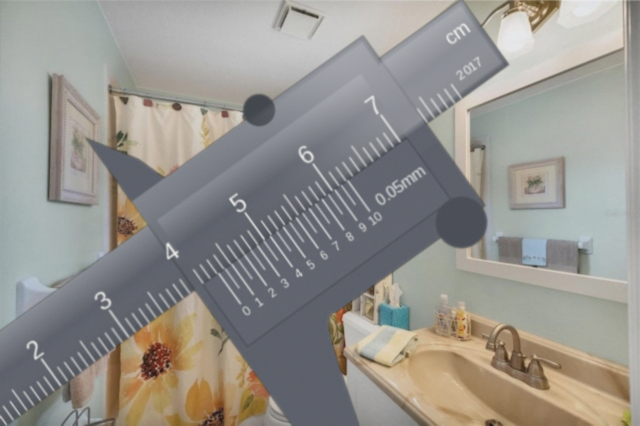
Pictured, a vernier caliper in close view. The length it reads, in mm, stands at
43.2 mm
